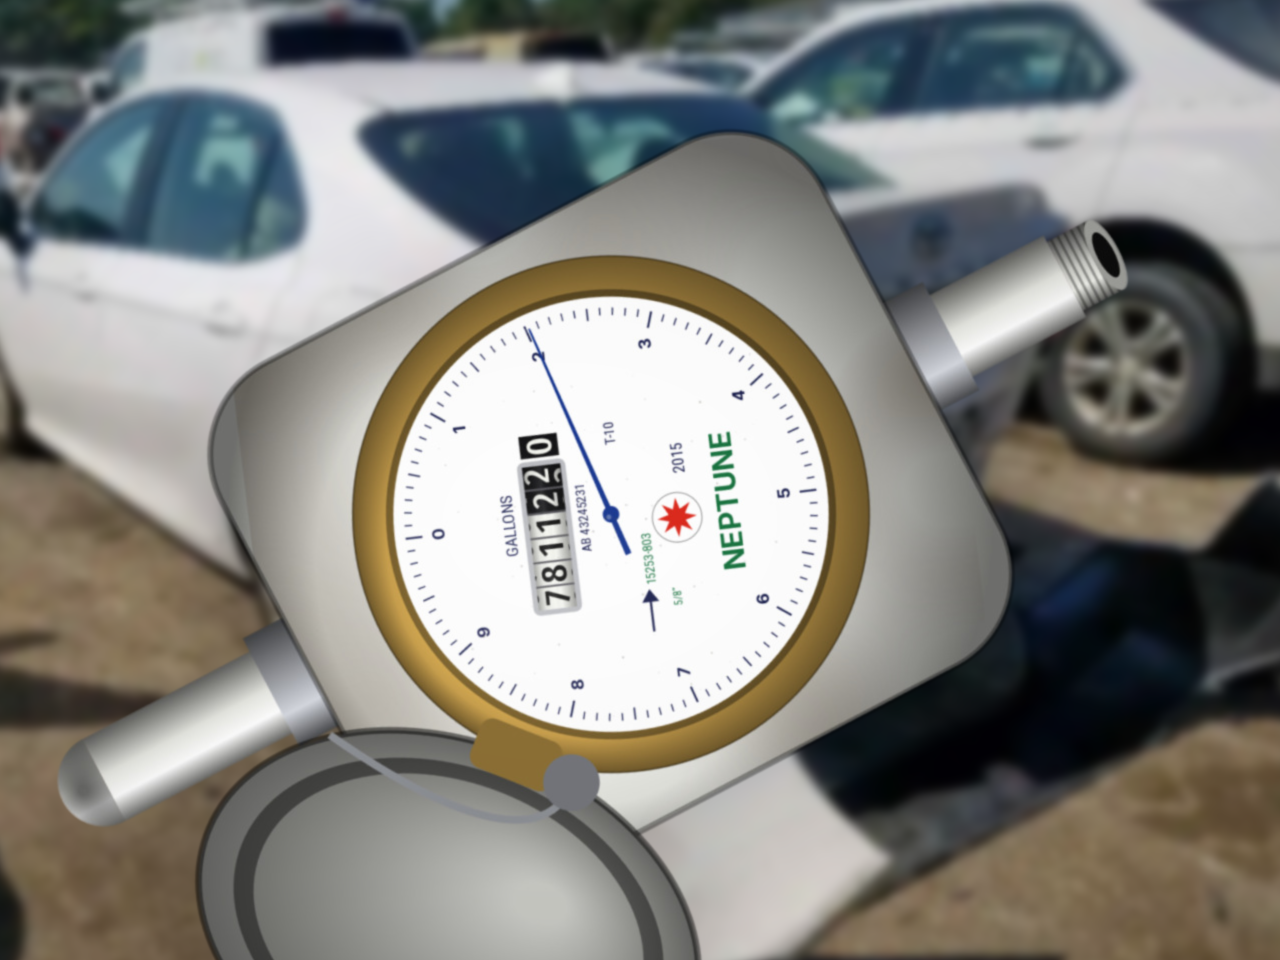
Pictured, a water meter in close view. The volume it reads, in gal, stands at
7811222.0 gal
